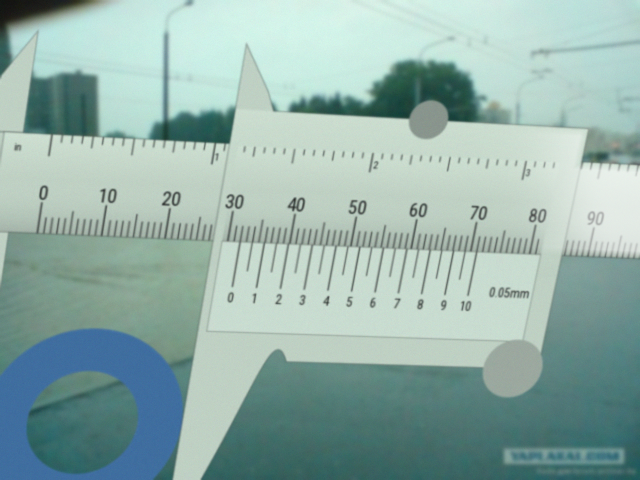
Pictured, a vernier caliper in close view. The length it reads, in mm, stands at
32.0 mm
